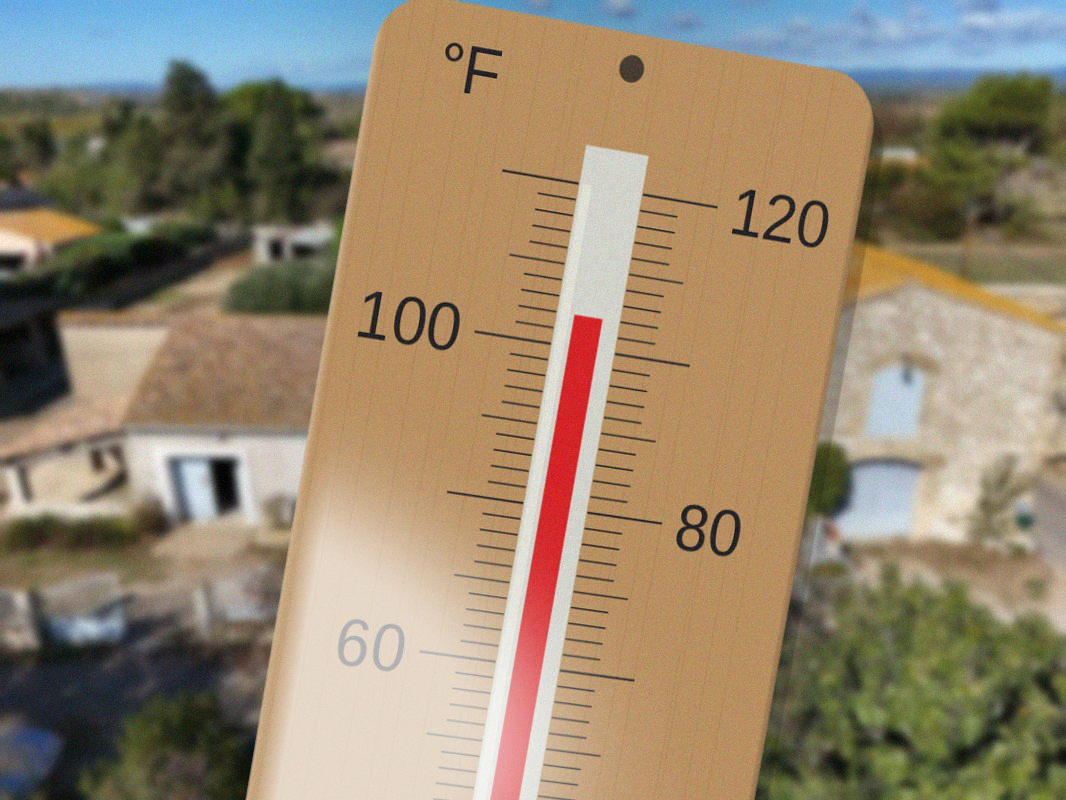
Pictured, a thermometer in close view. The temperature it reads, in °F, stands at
104 °F
